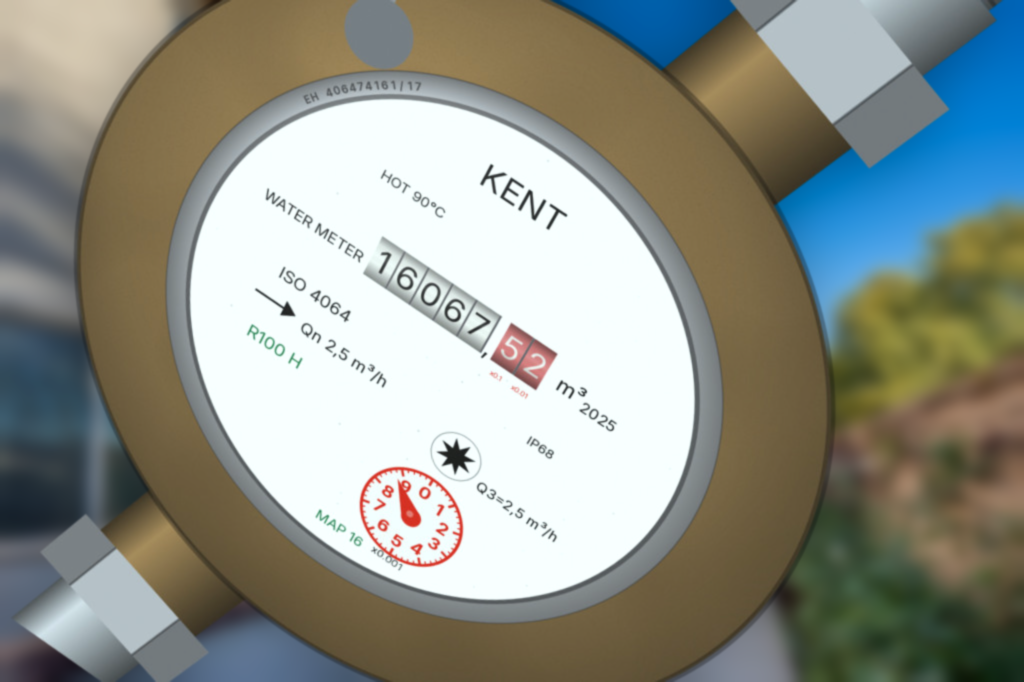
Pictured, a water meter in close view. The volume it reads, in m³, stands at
16067.528 m³
